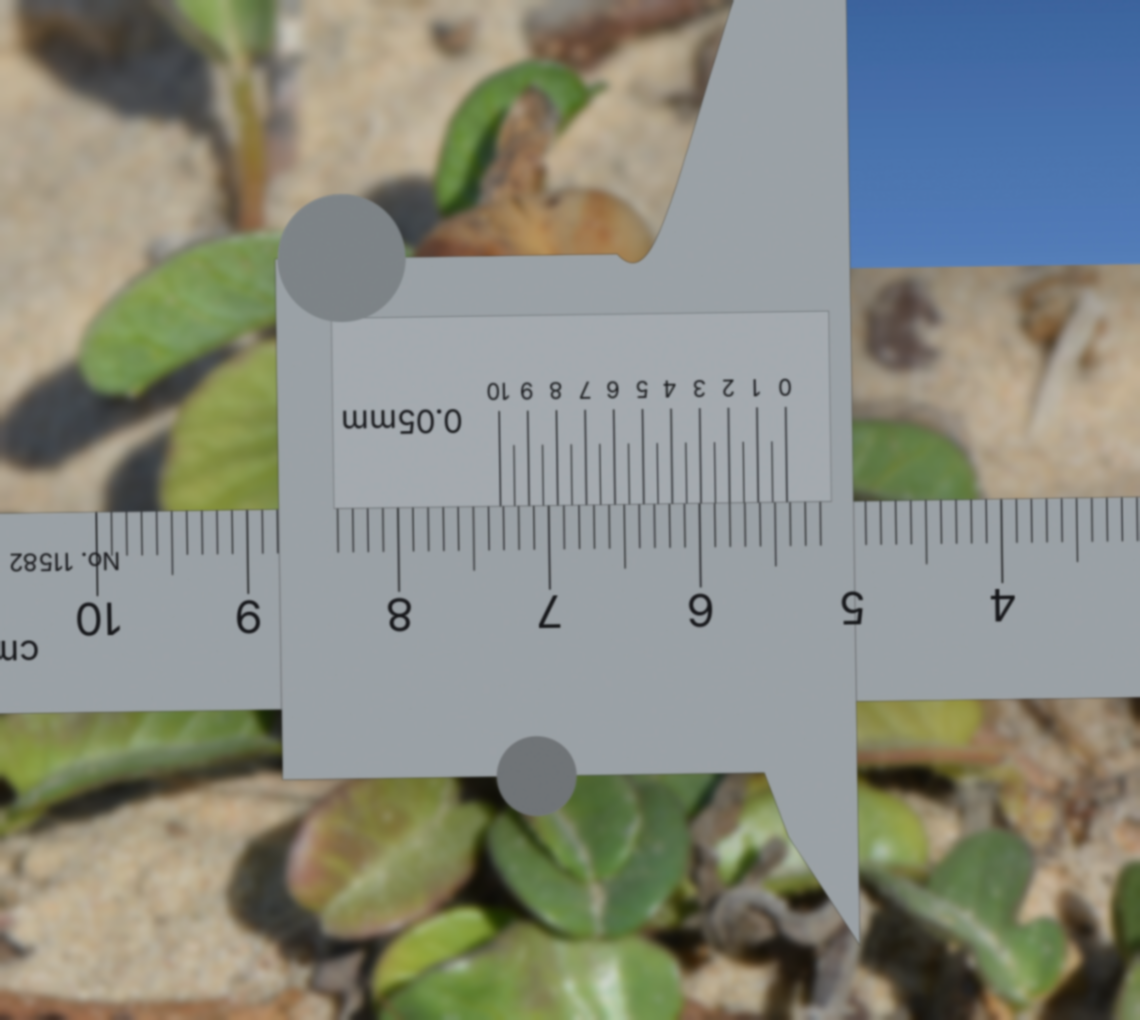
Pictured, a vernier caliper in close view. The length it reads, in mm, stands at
54.2 mm
